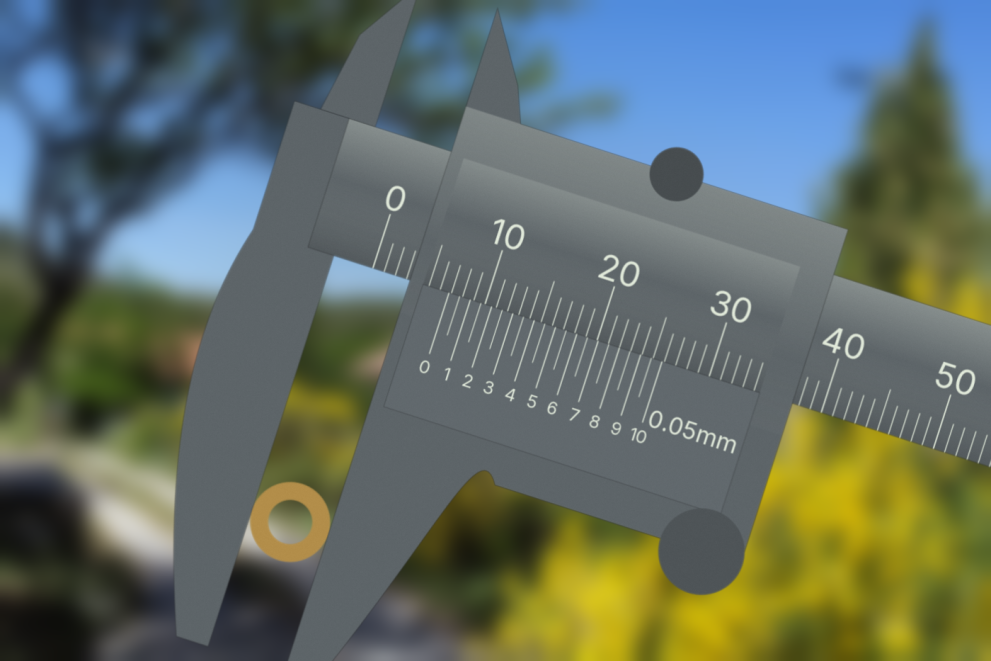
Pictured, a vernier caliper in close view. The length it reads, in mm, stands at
6.8 mm
